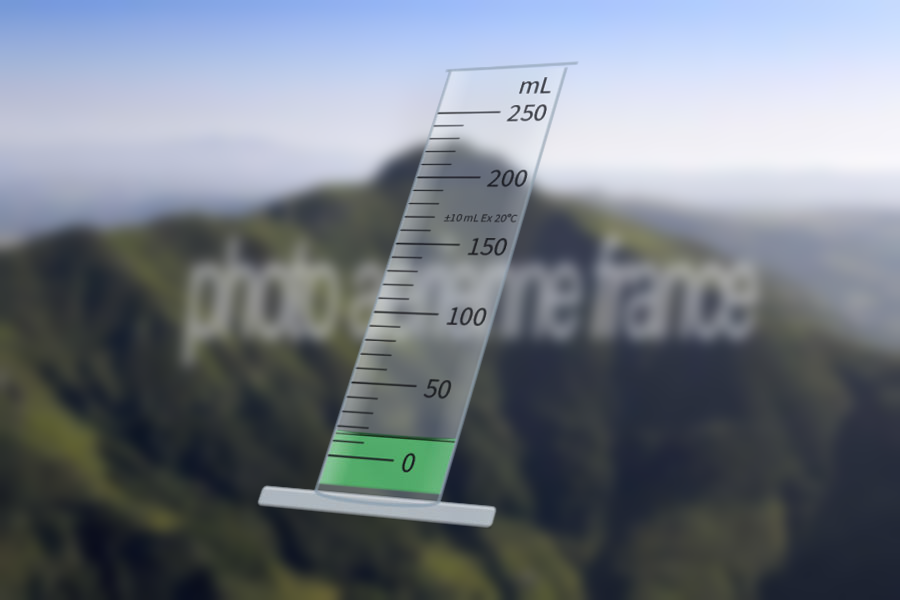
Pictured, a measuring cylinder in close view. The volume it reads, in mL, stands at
15 mL
